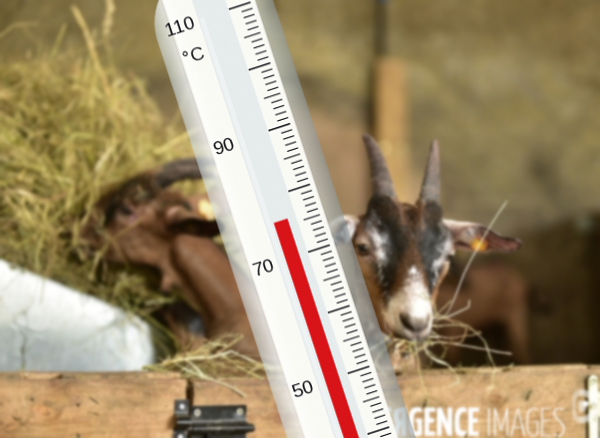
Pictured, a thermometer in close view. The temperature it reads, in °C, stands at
76 °C
